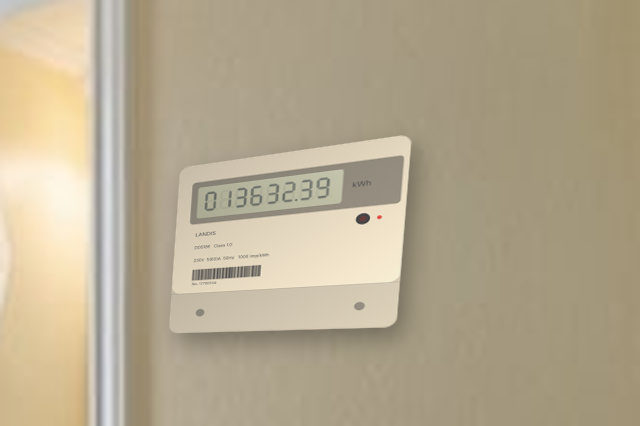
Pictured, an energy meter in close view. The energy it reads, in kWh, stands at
13632.39 kWh
